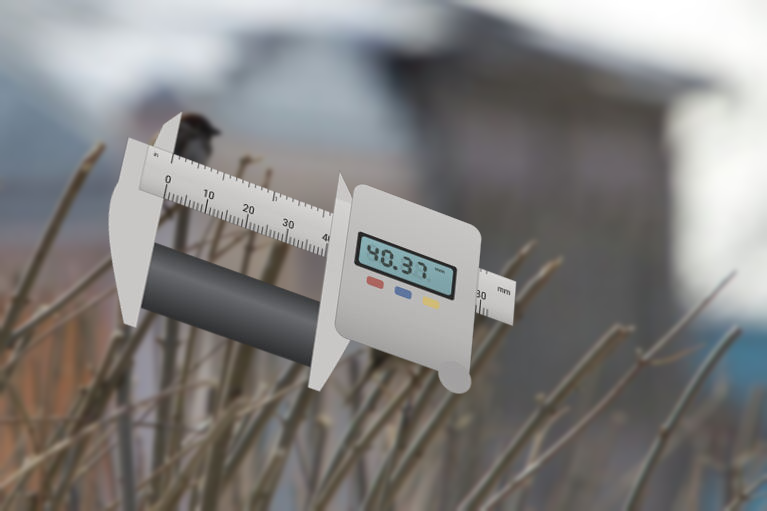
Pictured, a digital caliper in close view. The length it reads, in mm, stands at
40.37 mm
